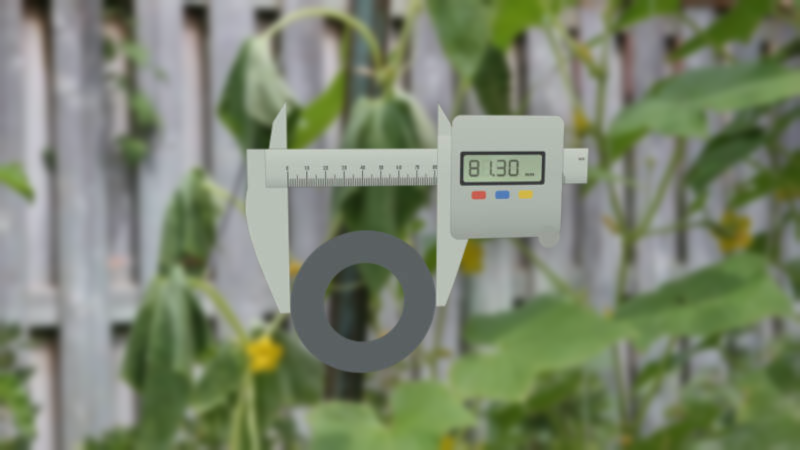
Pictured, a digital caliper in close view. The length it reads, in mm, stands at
81.30 mm
